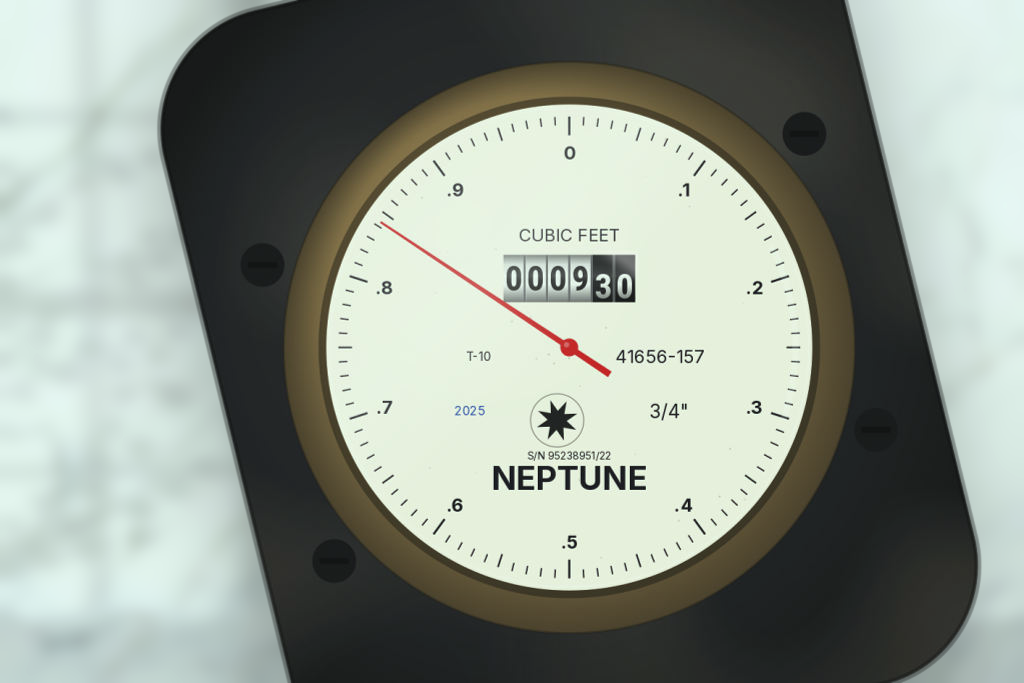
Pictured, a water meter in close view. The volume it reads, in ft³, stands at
929.84 ft³
